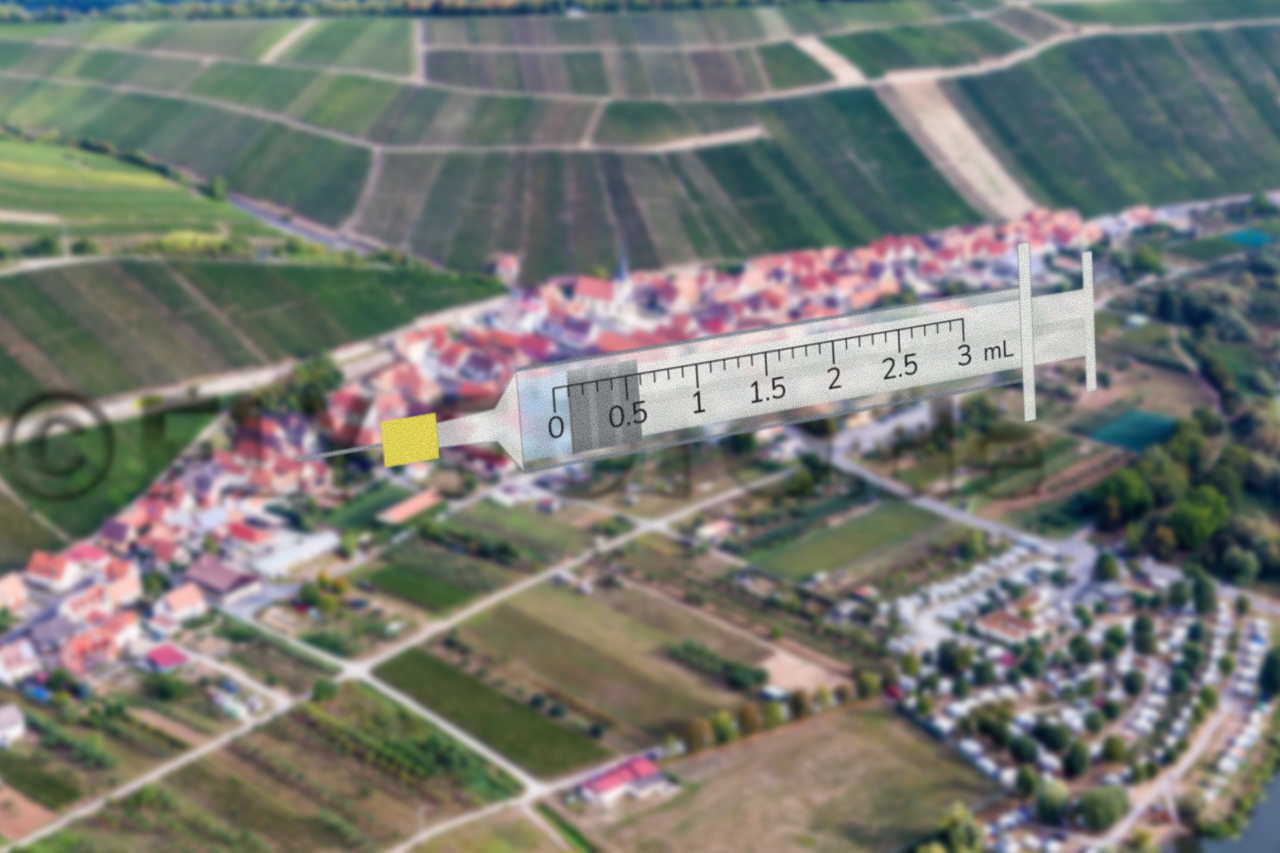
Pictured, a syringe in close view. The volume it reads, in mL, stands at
0.1 mL
